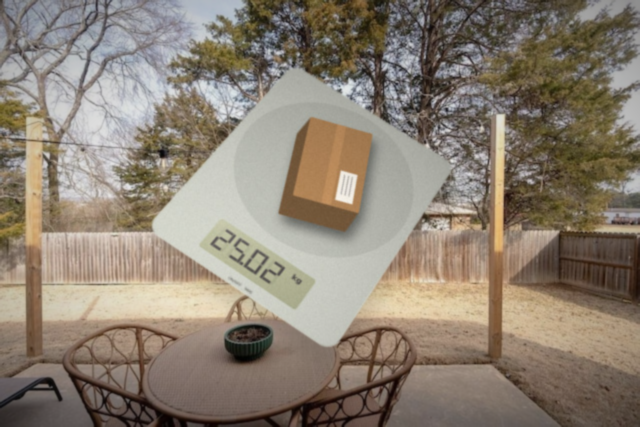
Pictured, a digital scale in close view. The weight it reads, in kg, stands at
25.02 kg
